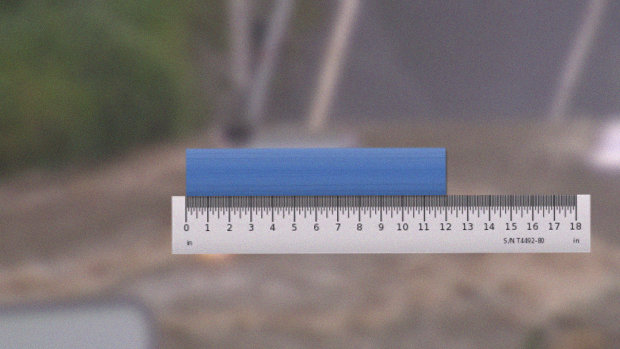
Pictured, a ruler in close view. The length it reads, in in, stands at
12 in
